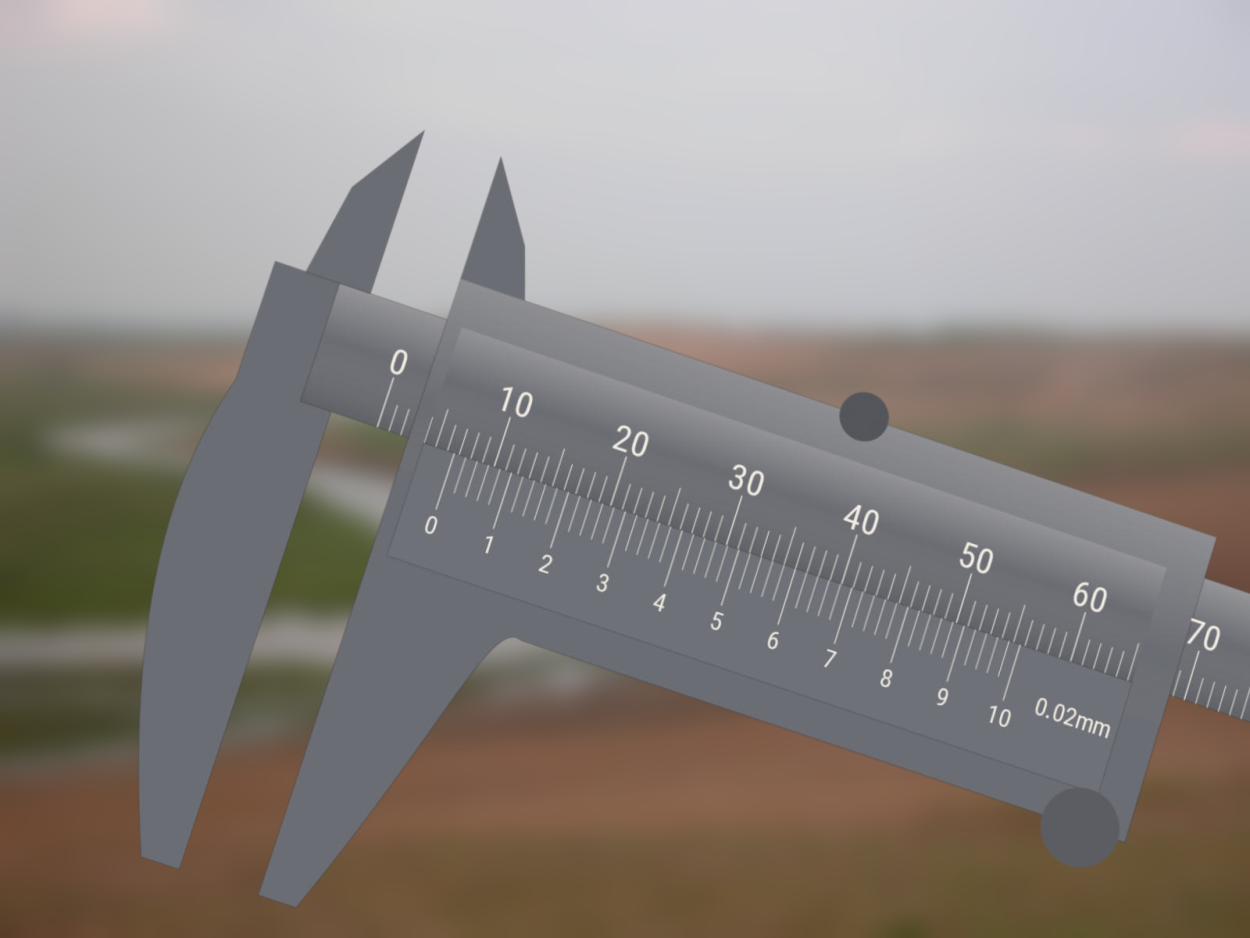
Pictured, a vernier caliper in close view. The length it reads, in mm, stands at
6.6 mm
